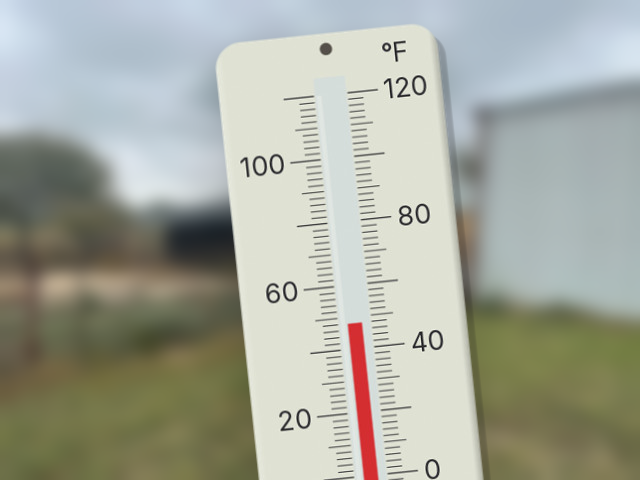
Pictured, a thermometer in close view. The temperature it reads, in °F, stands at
48 °F
